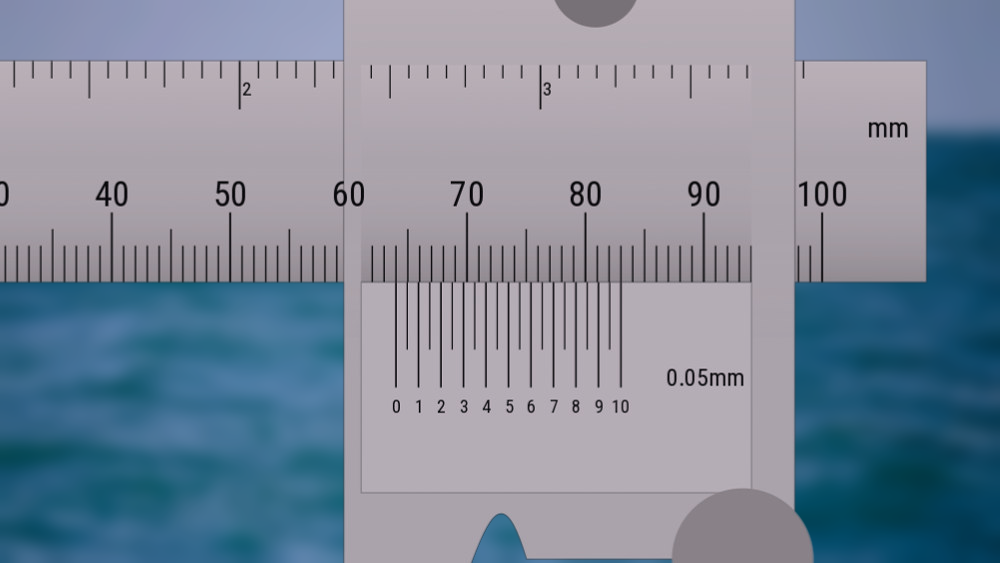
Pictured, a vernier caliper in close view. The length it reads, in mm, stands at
64.0 mm
